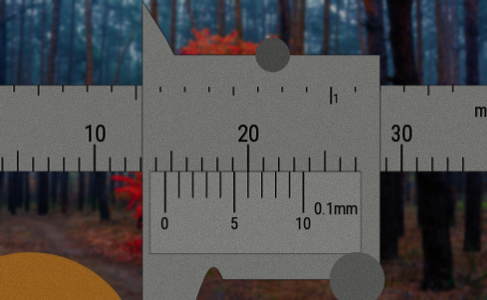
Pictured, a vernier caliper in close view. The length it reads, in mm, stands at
14.6 mm
